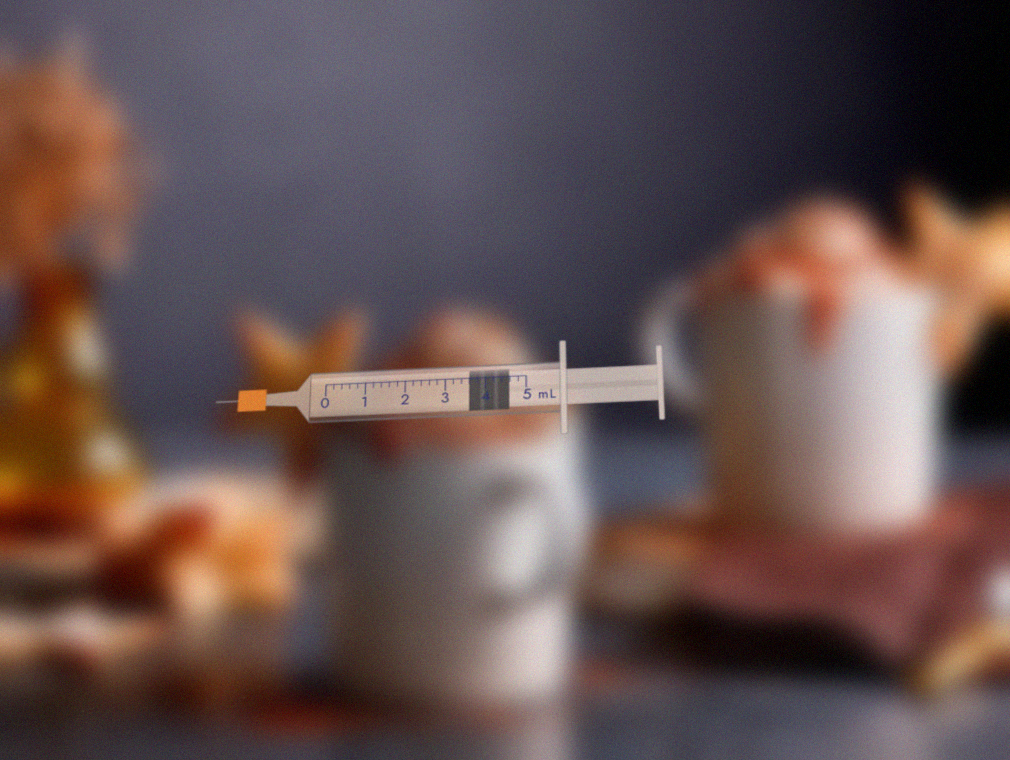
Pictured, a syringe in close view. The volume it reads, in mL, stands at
3.6 mL
